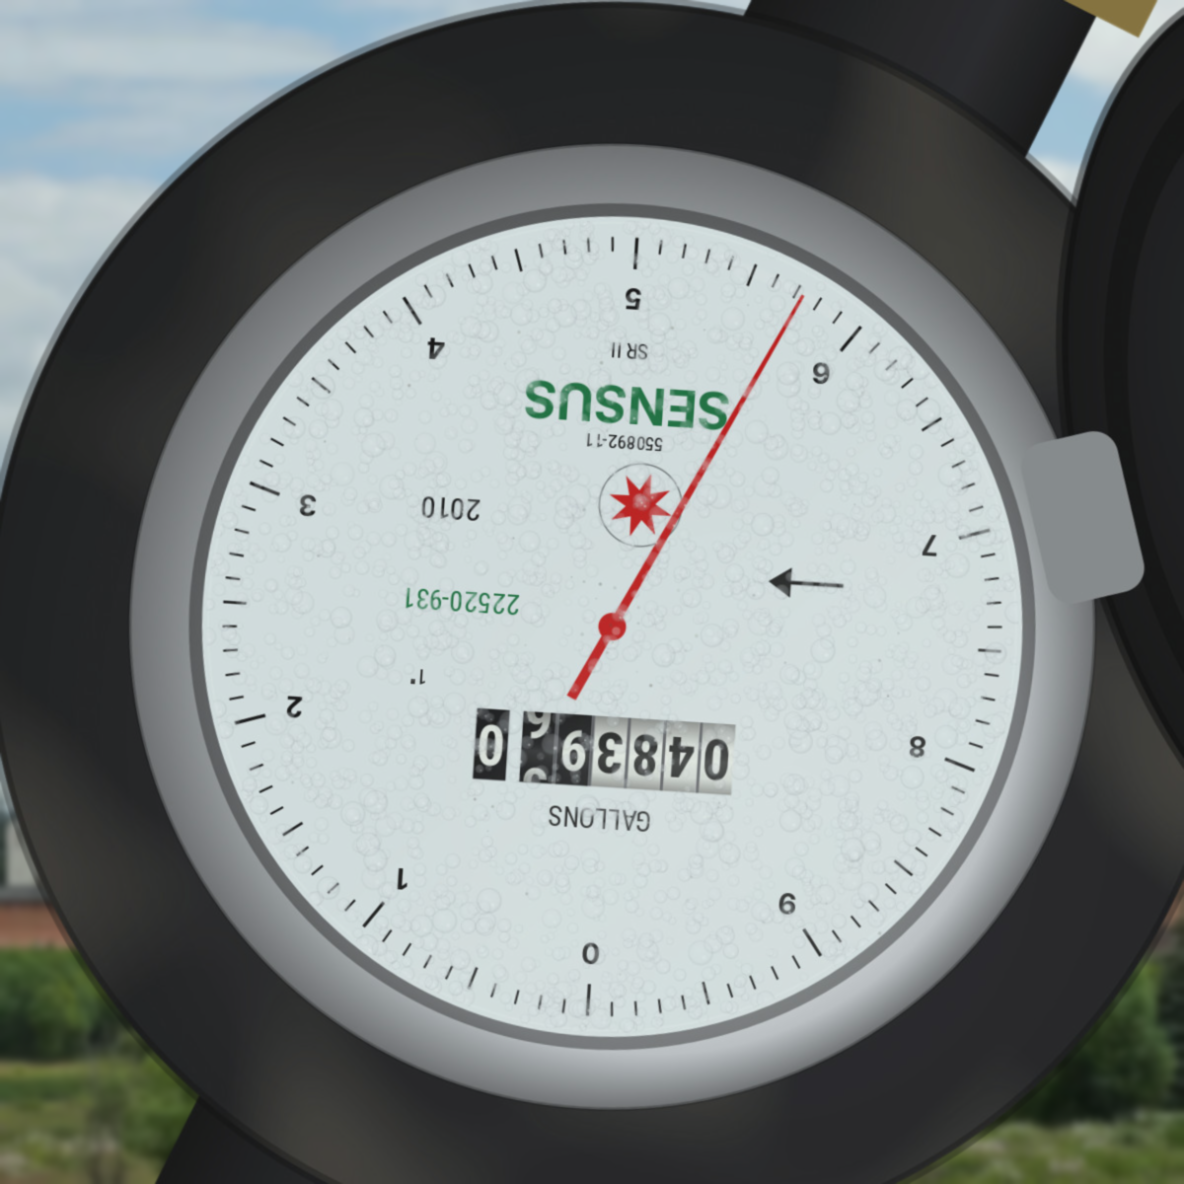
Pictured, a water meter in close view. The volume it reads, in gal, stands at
483955.7 gal
